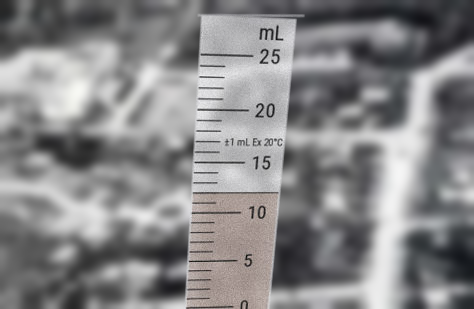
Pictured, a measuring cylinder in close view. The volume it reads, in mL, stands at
12 mL
